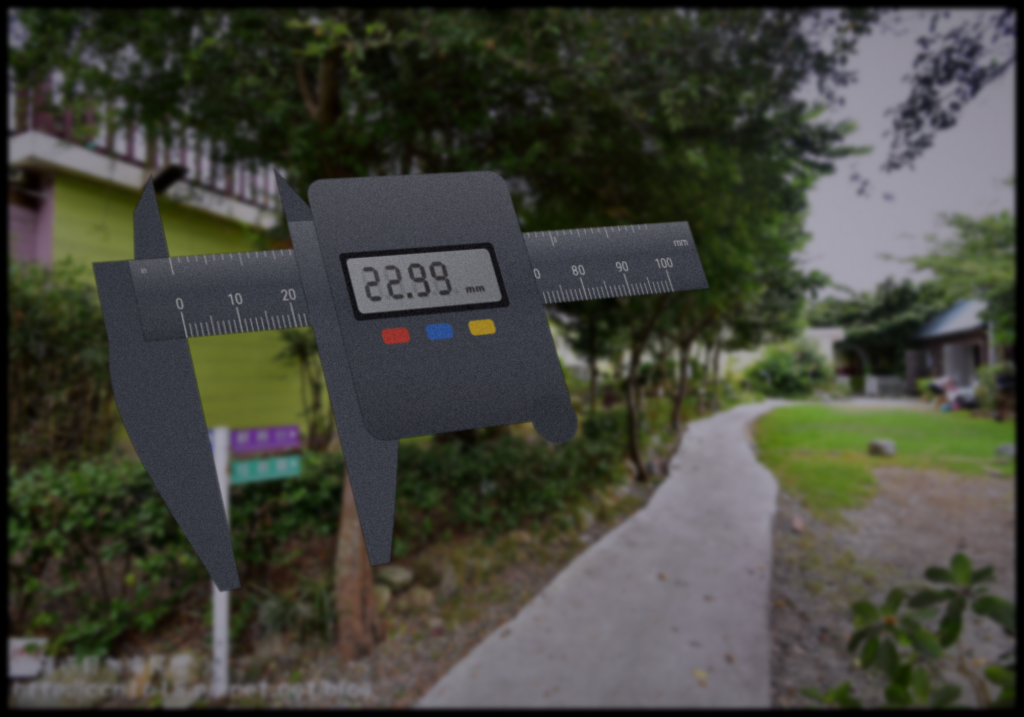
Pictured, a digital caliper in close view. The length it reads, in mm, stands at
22.99 mm
